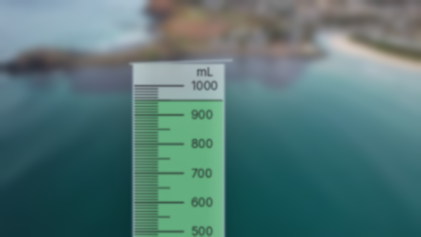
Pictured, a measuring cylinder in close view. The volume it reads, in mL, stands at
950 mL
